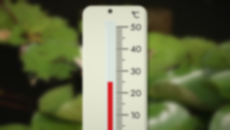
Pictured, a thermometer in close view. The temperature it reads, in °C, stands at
25 °C
